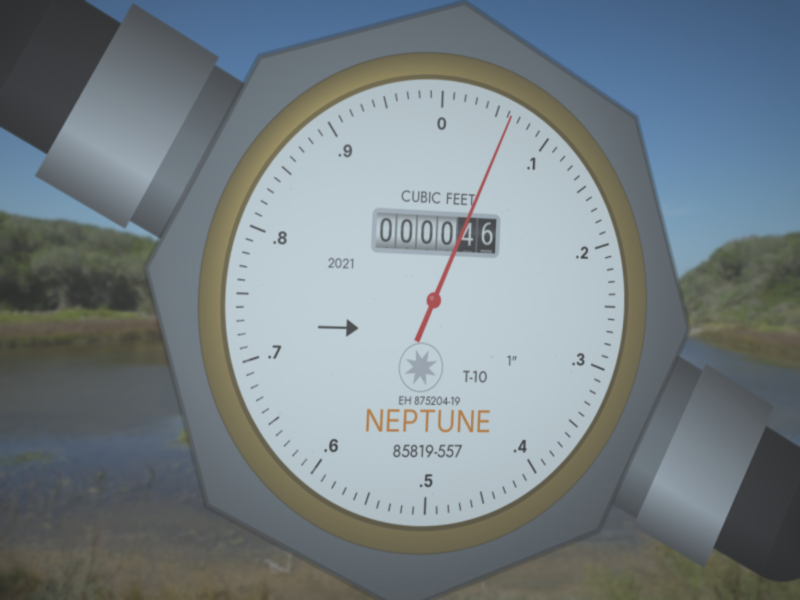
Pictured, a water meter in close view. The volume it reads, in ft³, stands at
46.06 ft³
